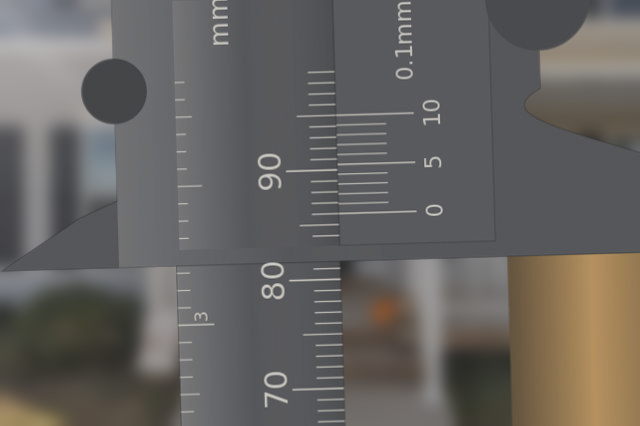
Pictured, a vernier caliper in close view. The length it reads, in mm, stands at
86.0 mm
